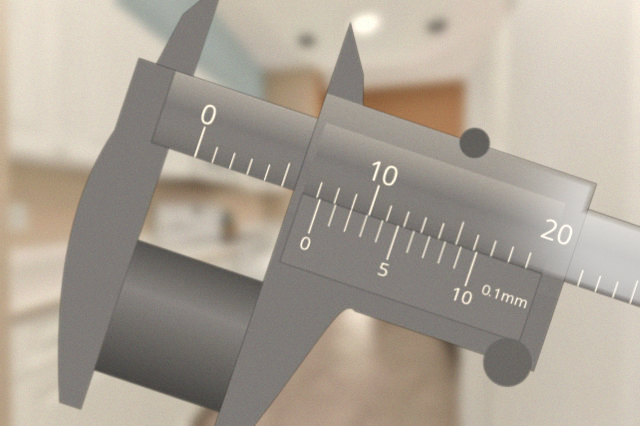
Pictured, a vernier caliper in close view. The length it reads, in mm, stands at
7.2 mm
